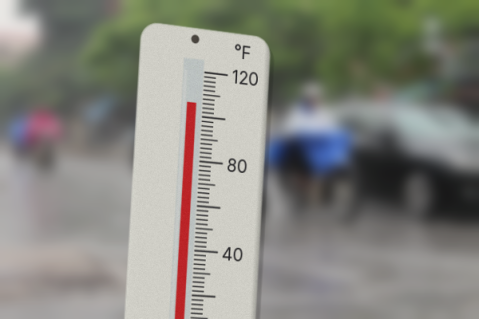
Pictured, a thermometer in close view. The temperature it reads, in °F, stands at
106 °F
